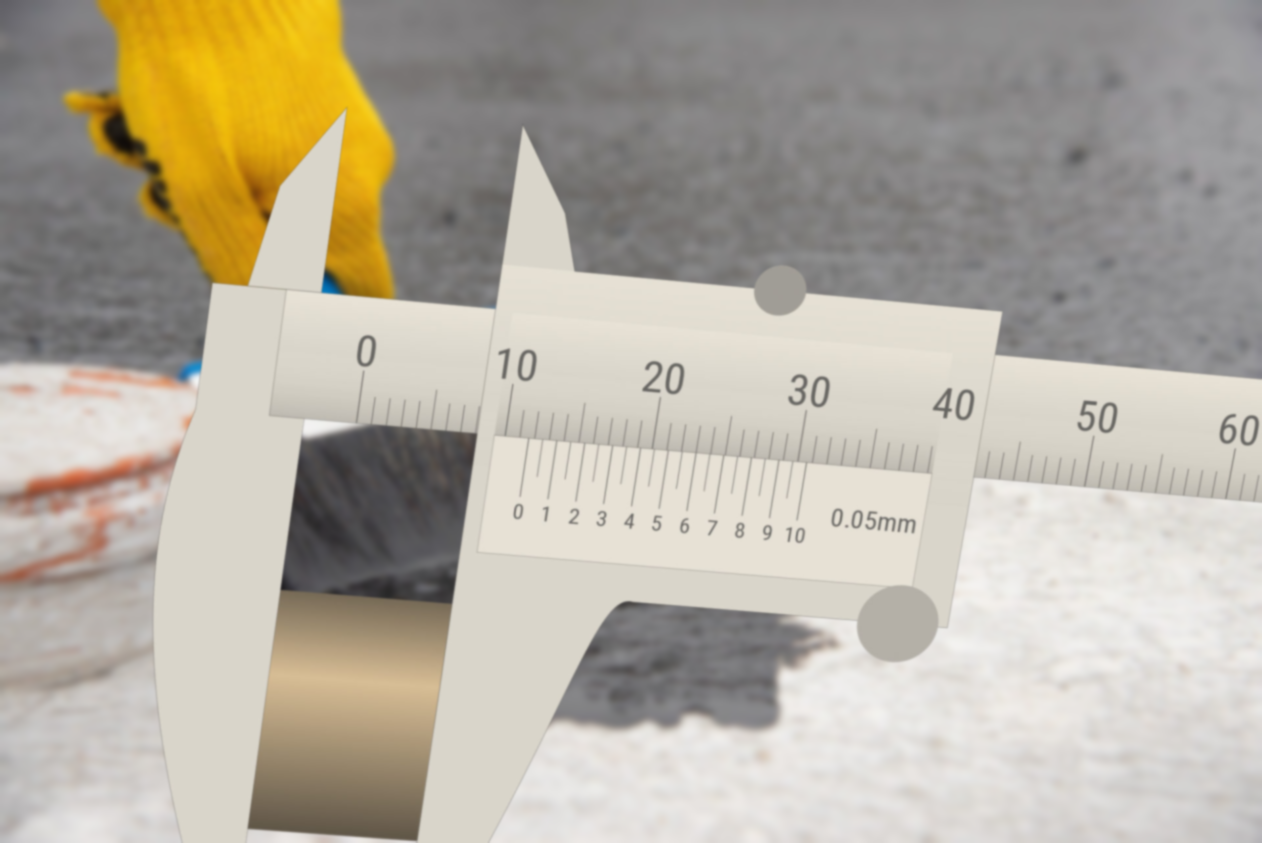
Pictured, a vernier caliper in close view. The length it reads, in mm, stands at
11.6 mm
